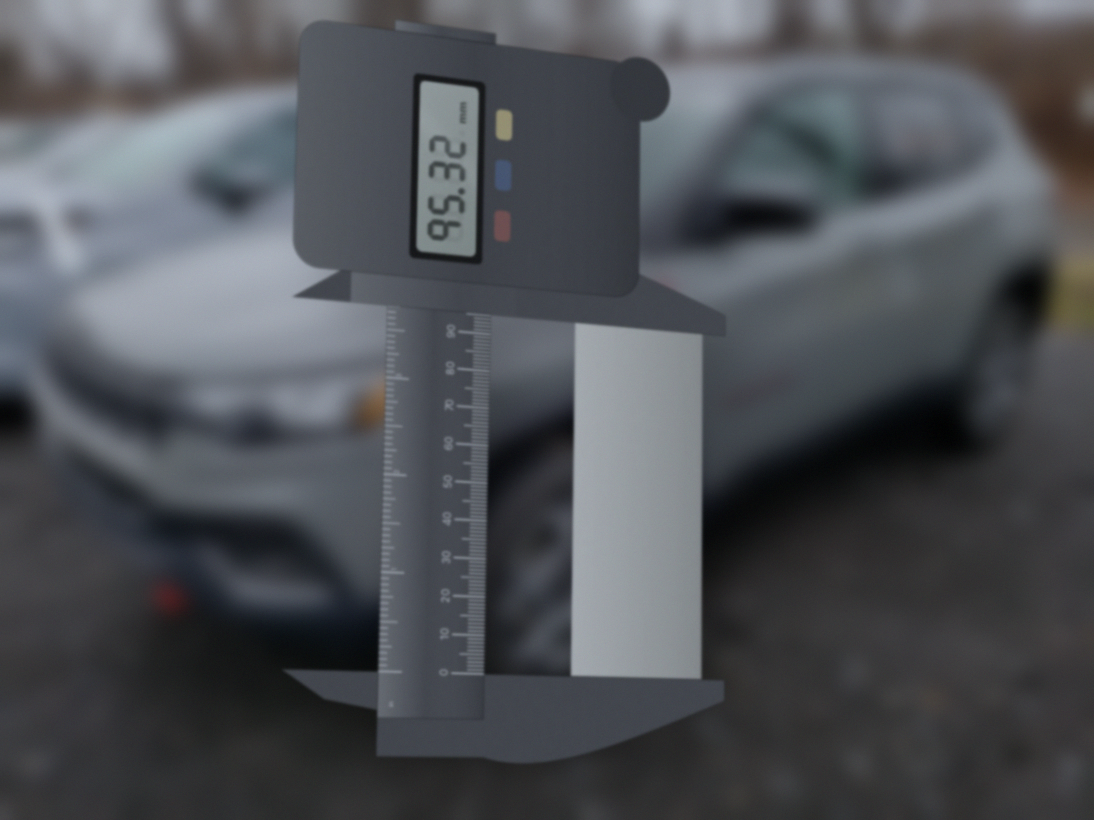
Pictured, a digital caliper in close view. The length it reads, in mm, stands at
95.32 mm
